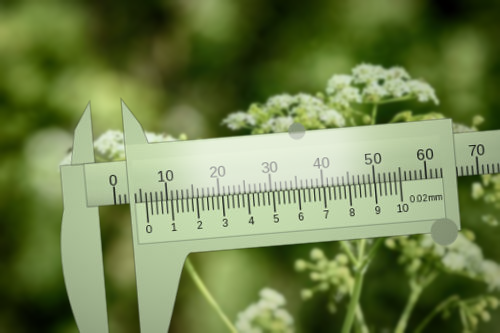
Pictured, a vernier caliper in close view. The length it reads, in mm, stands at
6.0 mm
